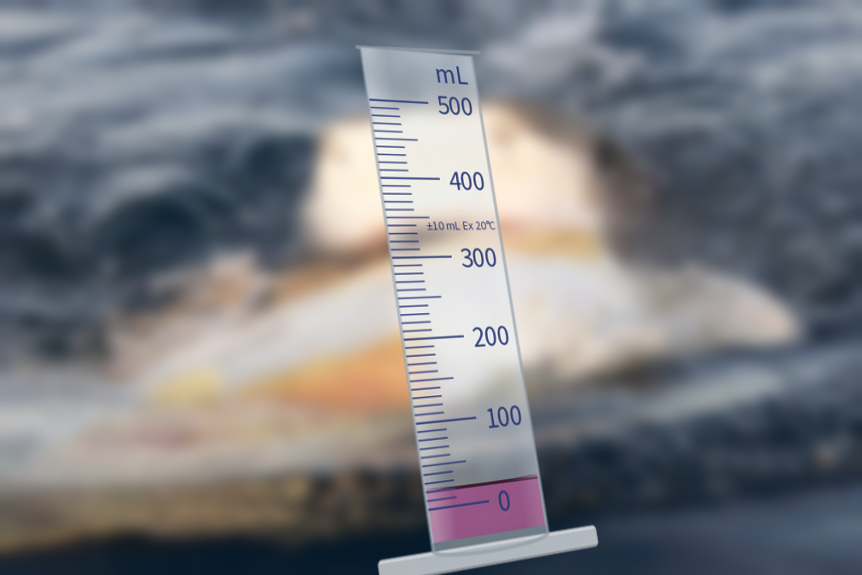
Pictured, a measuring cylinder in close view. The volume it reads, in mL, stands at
20 mL
